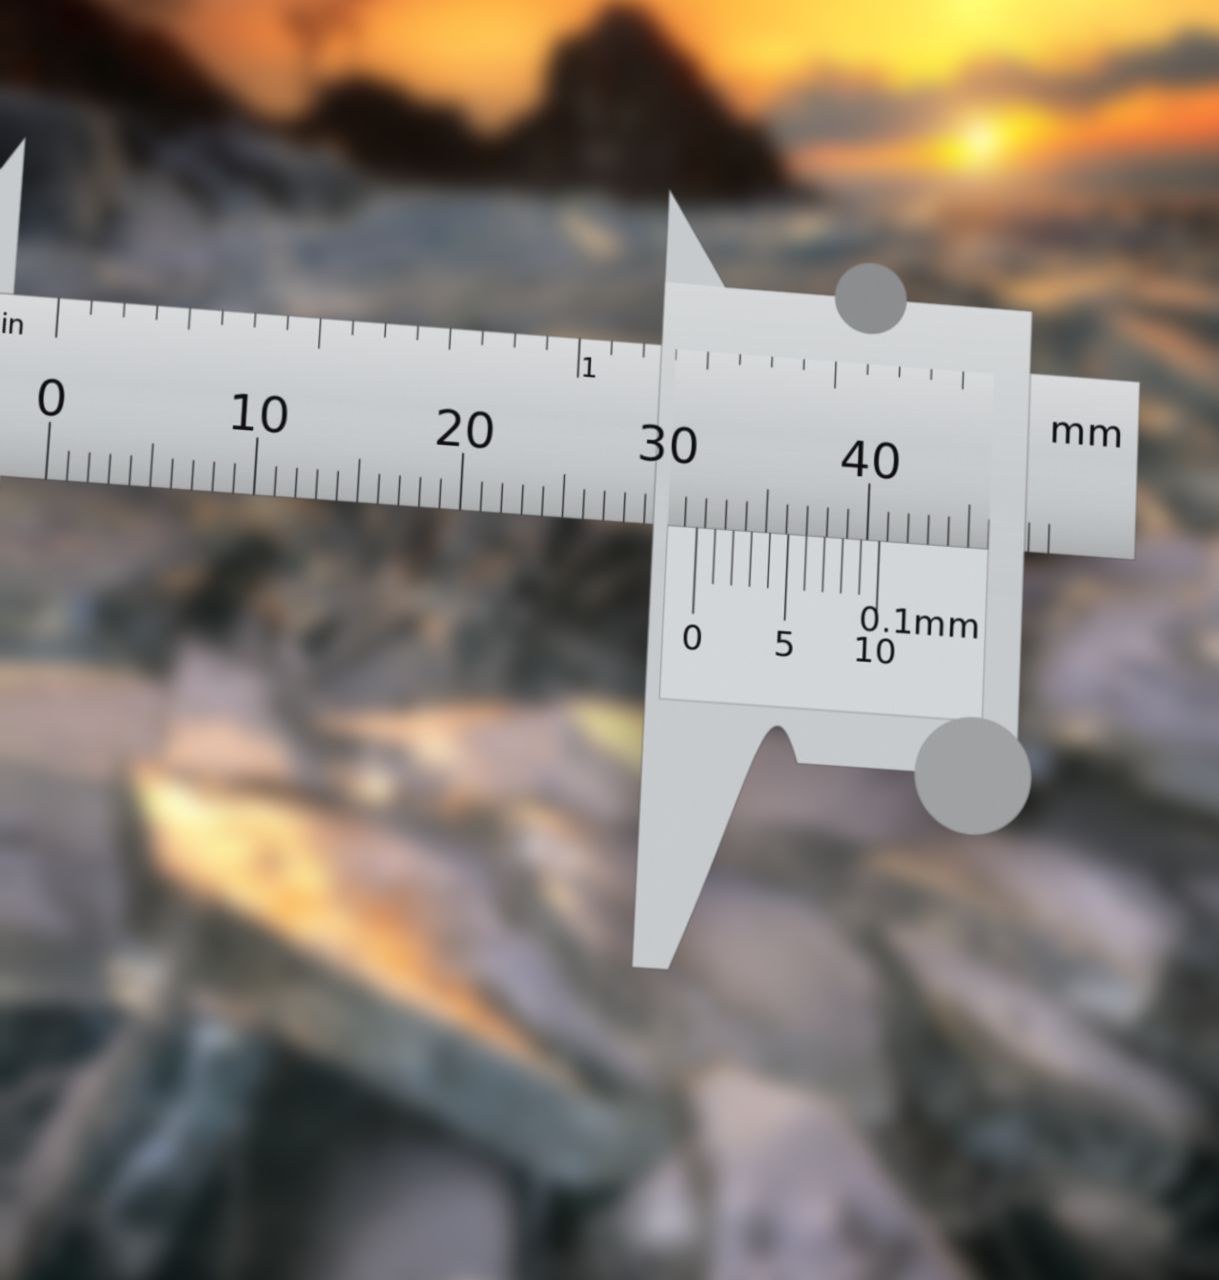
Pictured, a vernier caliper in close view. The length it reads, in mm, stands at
31.6 mm
